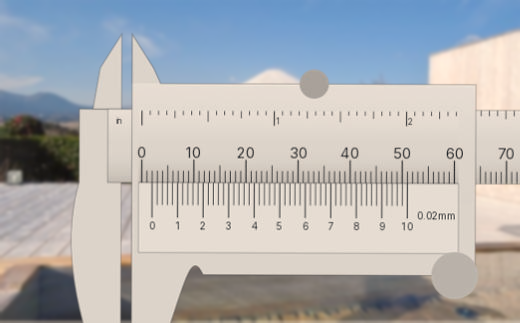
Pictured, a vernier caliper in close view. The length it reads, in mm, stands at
2.0 mm
